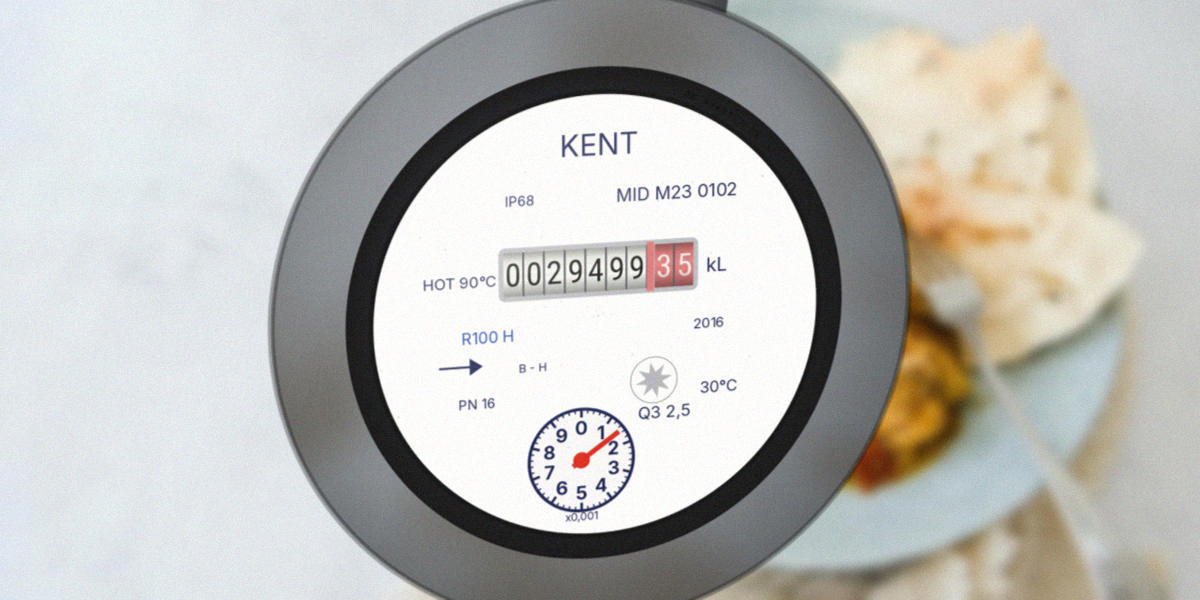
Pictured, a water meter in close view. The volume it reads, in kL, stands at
29499.351 kL
